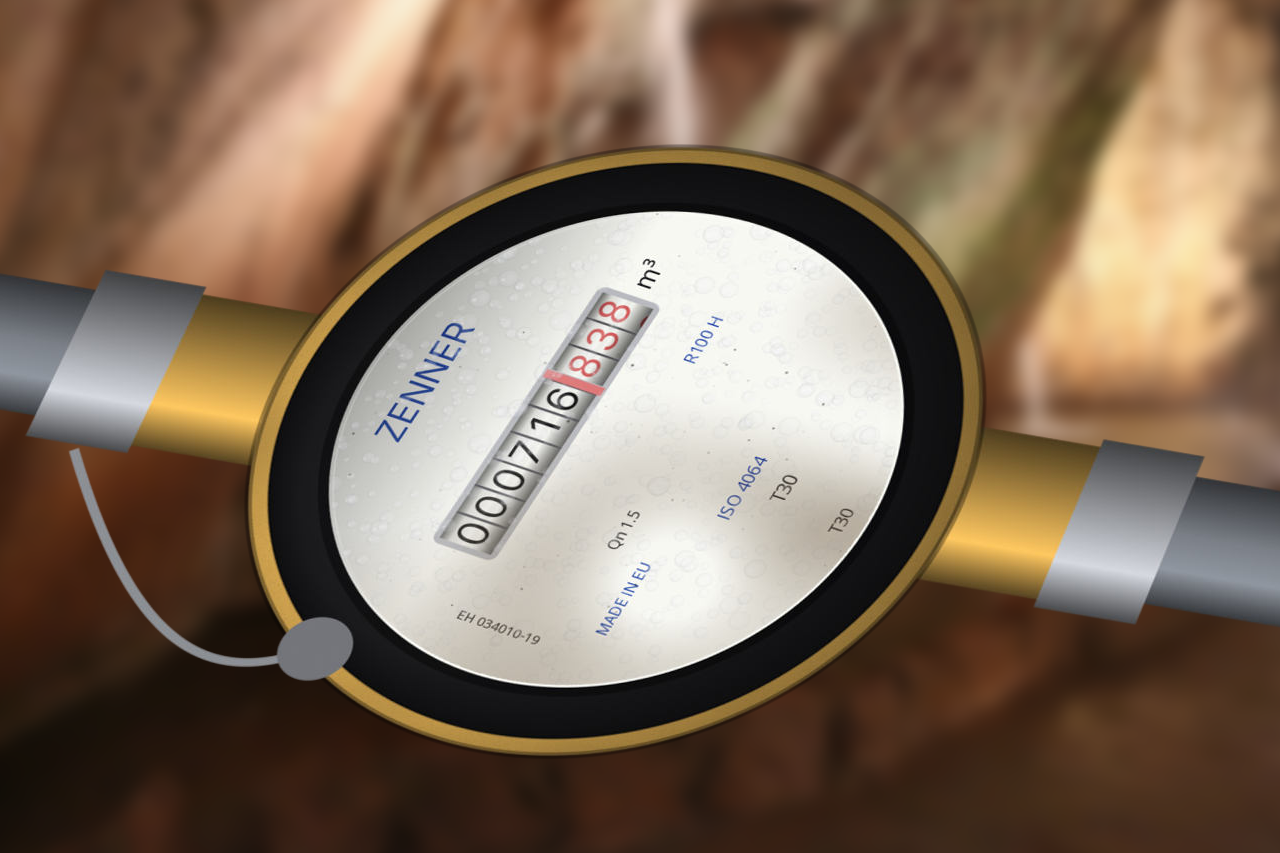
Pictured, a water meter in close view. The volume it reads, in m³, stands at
716.838 m³
